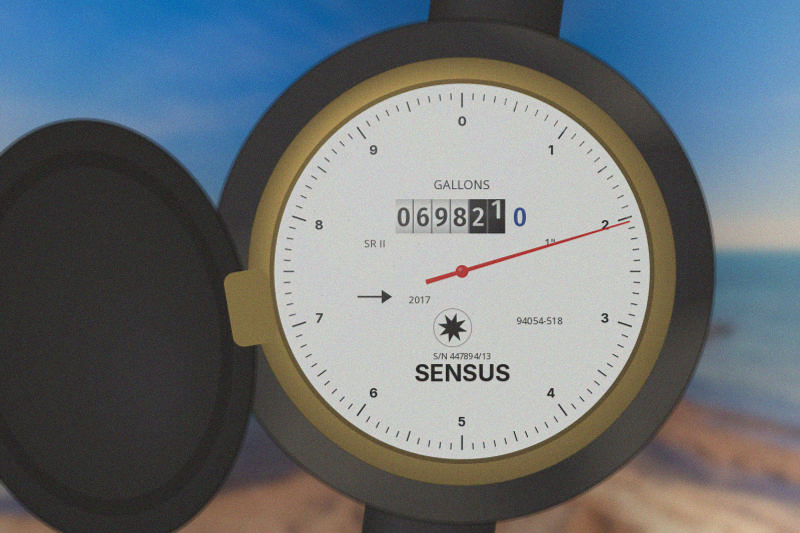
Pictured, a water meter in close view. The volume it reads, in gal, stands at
698212.0 gal
